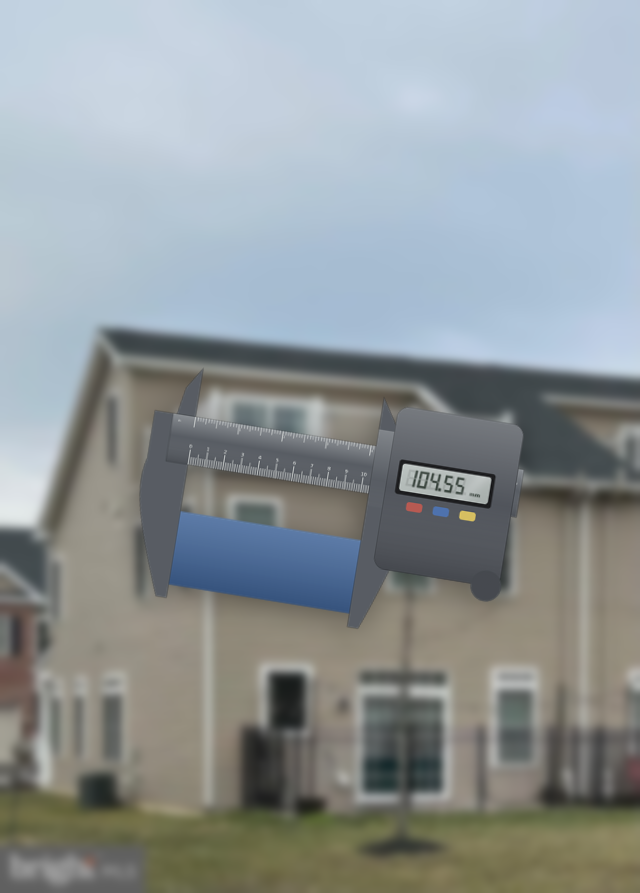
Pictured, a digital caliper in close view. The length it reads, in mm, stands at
104.55 mm
